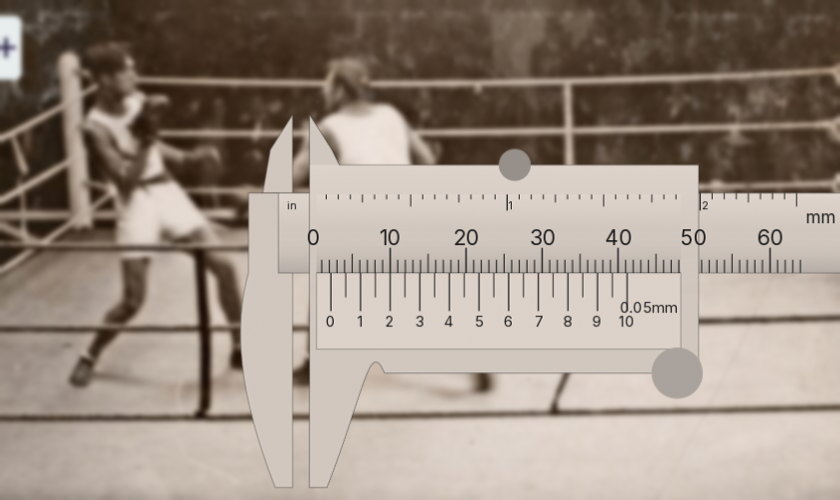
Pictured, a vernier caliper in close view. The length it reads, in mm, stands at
2.2 mm
